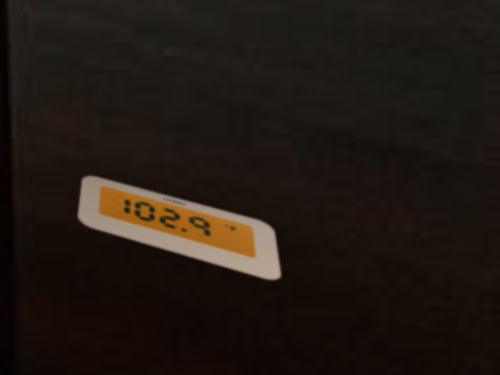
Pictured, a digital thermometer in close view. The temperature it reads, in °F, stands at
102.9 °F
